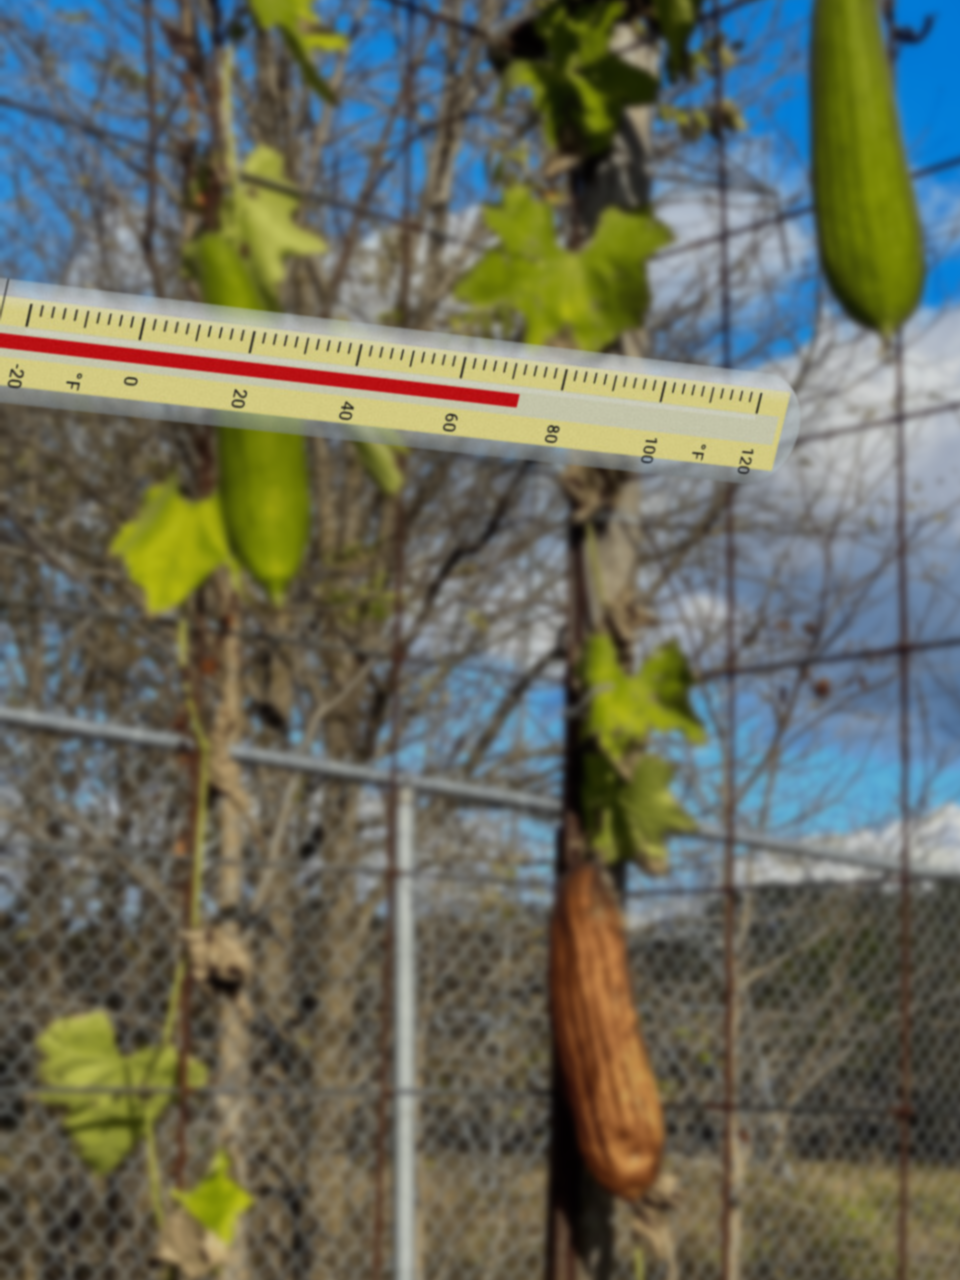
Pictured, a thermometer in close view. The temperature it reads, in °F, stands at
72 °F
